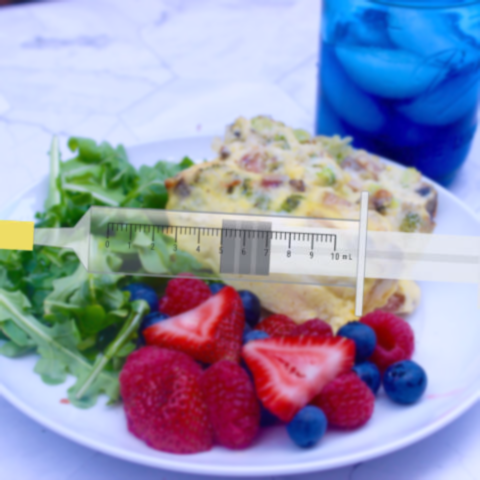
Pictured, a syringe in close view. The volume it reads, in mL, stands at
5 mL
